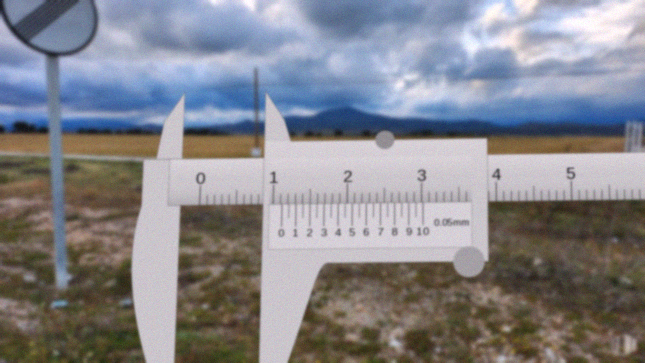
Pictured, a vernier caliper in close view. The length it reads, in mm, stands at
11.2 mm
